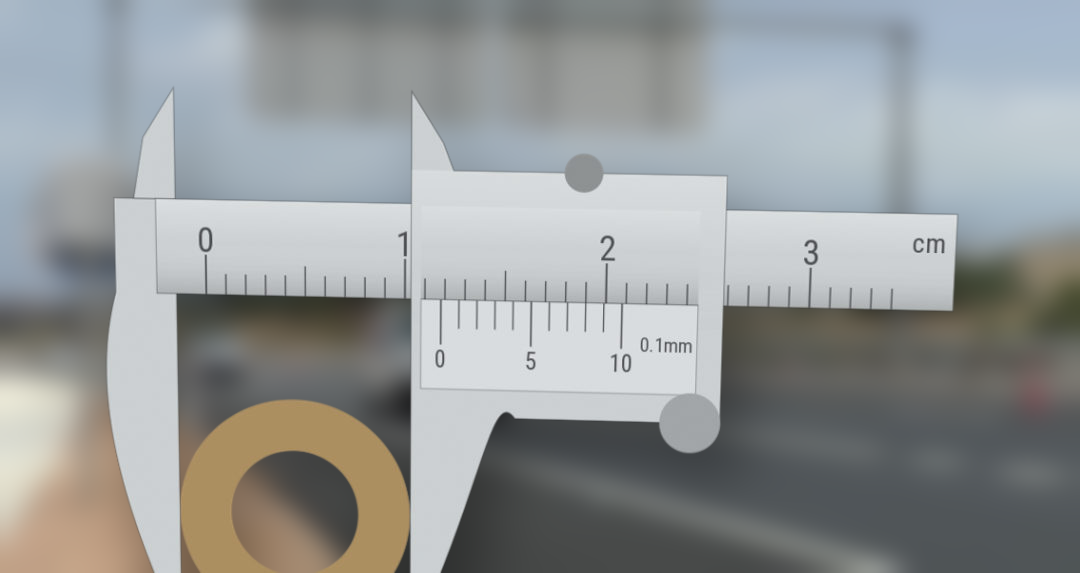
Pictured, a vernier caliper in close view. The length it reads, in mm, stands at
11.8 mm
